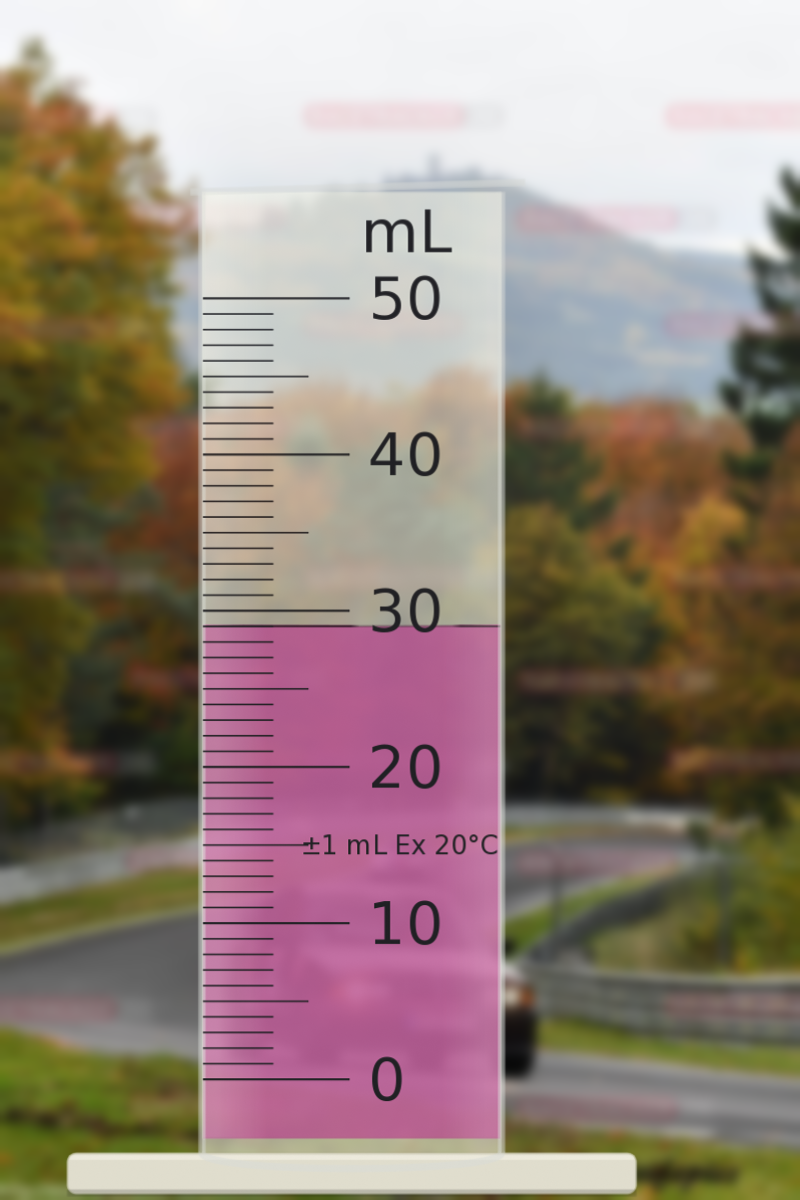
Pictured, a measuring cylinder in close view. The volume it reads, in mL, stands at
29 mL
